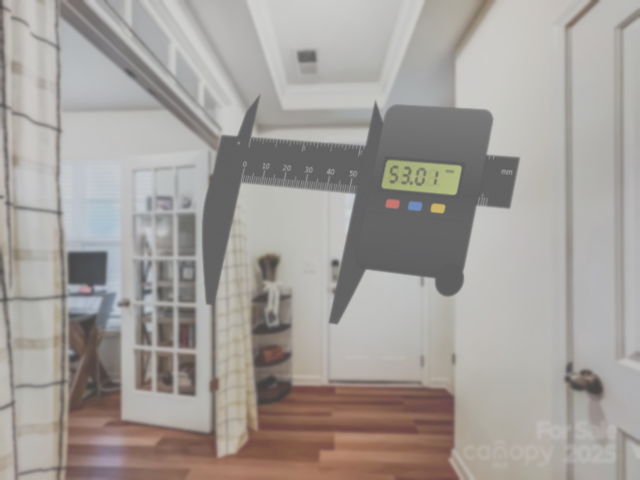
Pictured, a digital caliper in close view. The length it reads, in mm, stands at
53.01 mm
